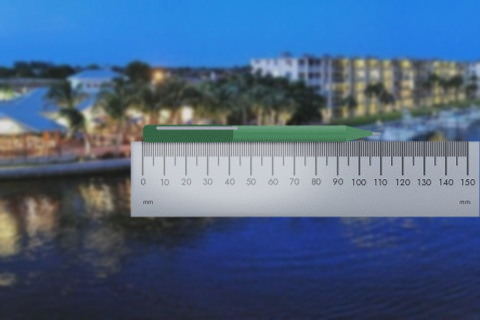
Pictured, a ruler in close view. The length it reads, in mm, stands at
110 mm
